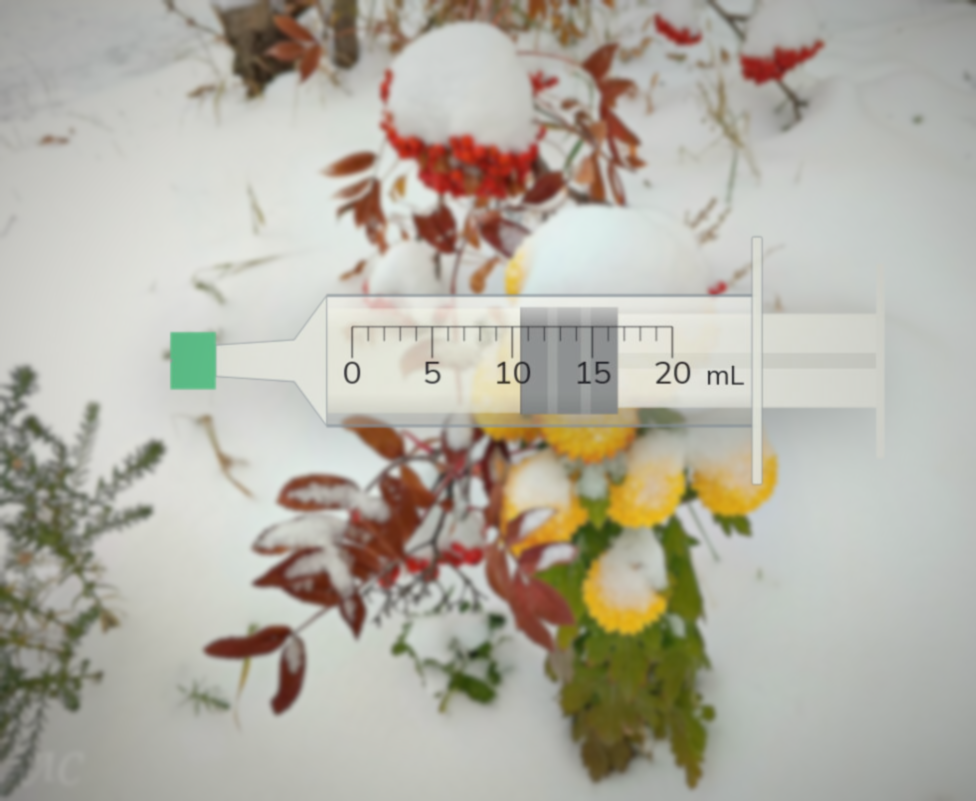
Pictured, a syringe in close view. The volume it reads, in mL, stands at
10.5 mL
